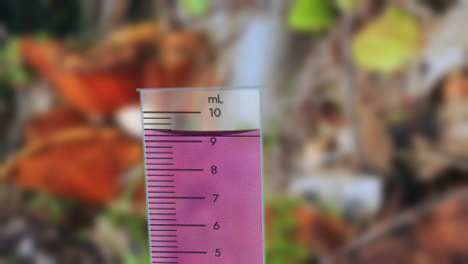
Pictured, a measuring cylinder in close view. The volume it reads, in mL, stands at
9.2 mL
